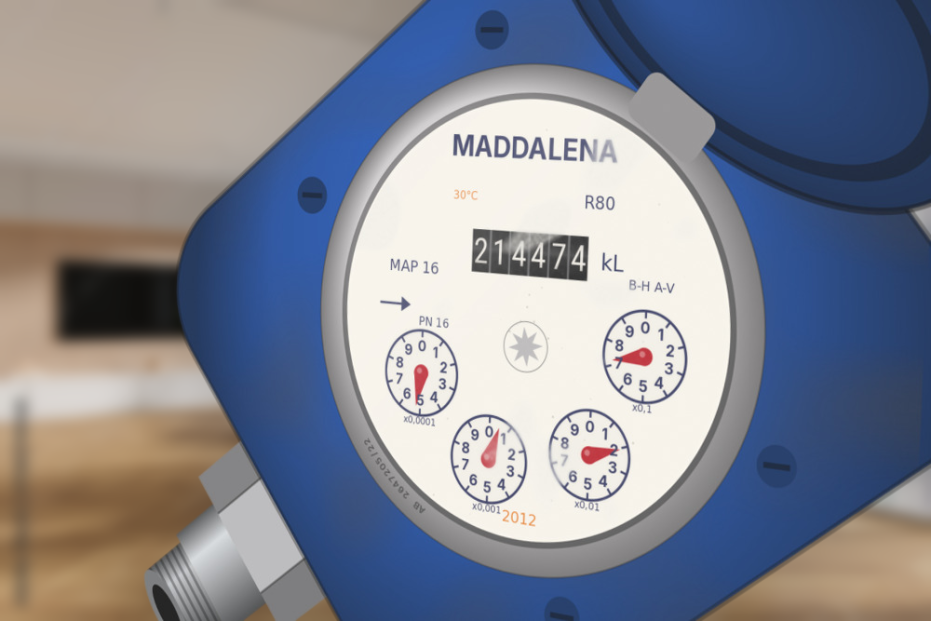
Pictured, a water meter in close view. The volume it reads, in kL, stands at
214474.7205 kL
